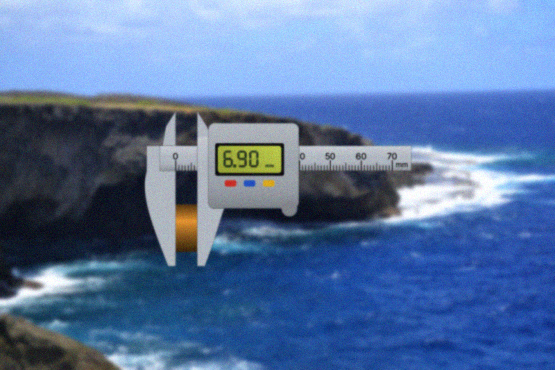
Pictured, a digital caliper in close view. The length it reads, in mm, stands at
6.90 mm
